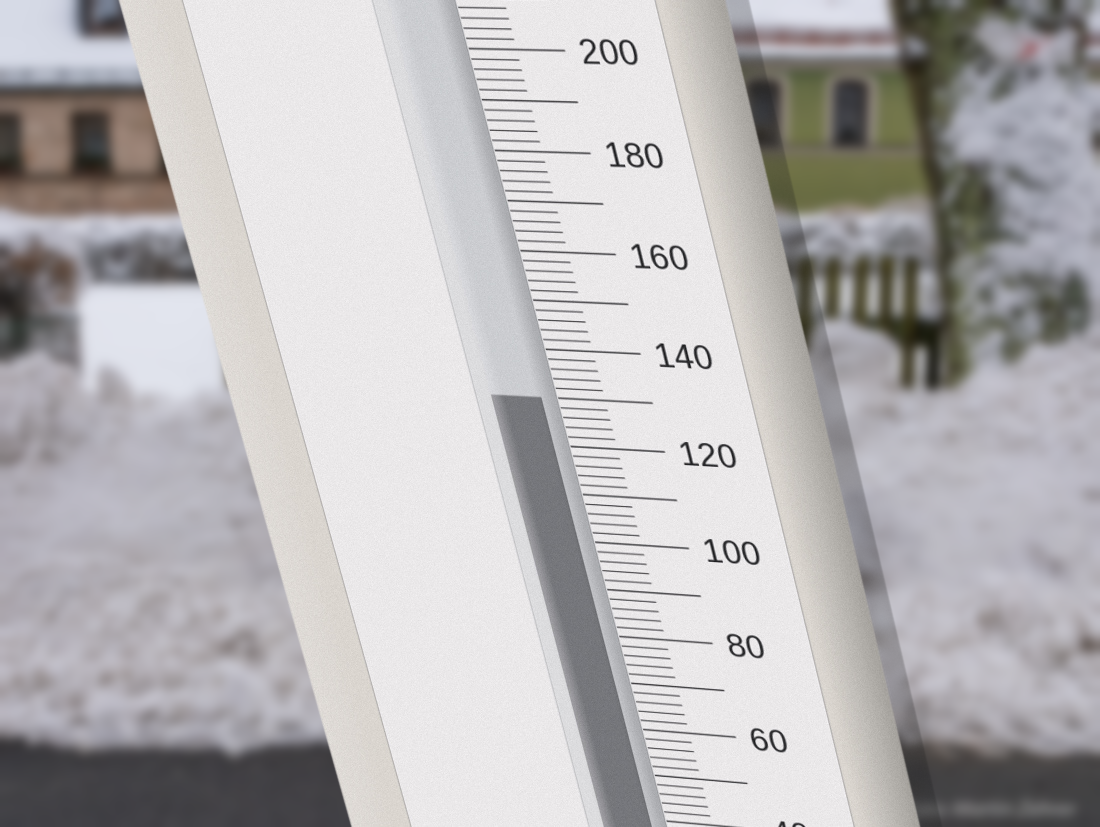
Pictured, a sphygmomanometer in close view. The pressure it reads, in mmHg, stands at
130 mmHg
